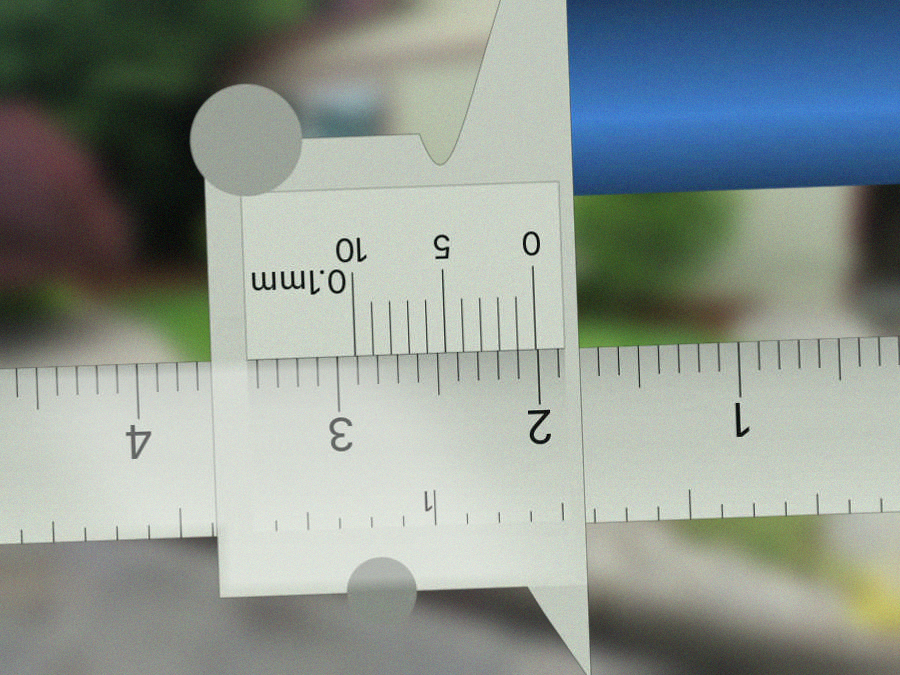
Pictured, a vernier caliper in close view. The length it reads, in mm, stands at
20.1 mm
